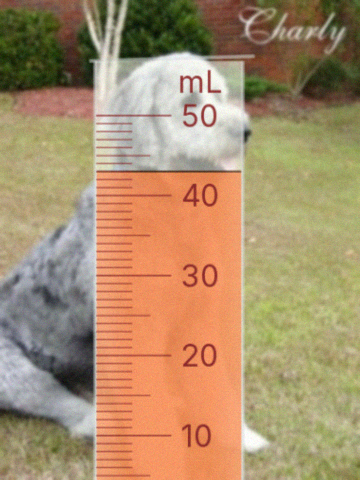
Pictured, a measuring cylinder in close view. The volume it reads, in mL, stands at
43 mL
